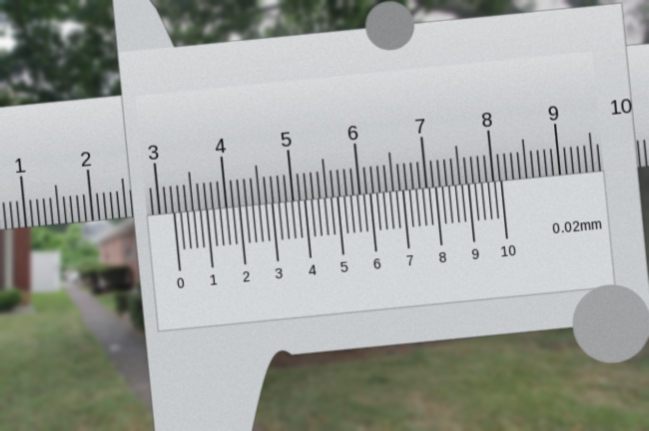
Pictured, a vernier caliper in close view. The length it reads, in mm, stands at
32.2 mm
